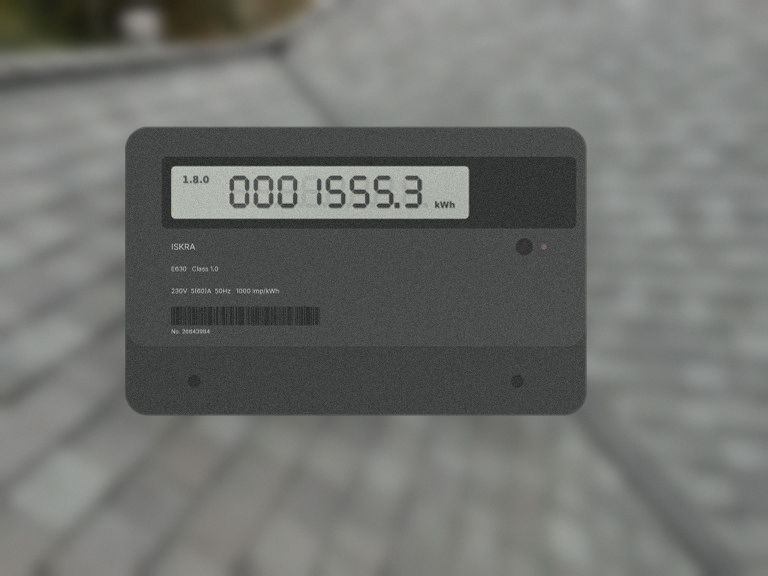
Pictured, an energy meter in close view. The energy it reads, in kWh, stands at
1555.3 kWh
